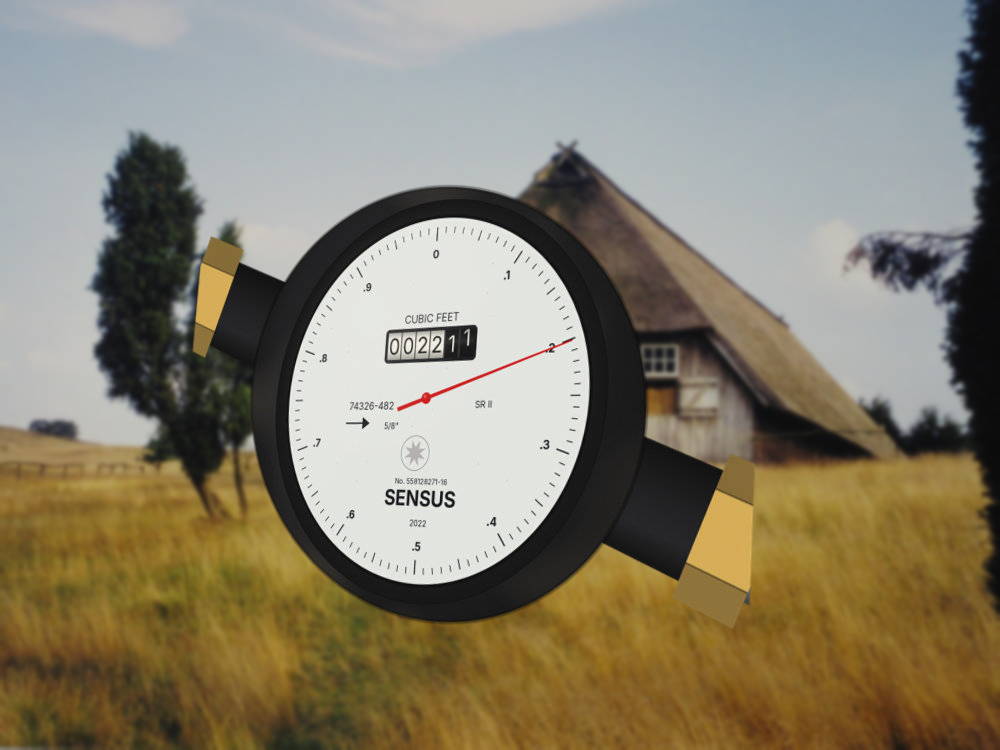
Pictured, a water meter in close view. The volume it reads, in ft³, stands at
2211.20 ft³
